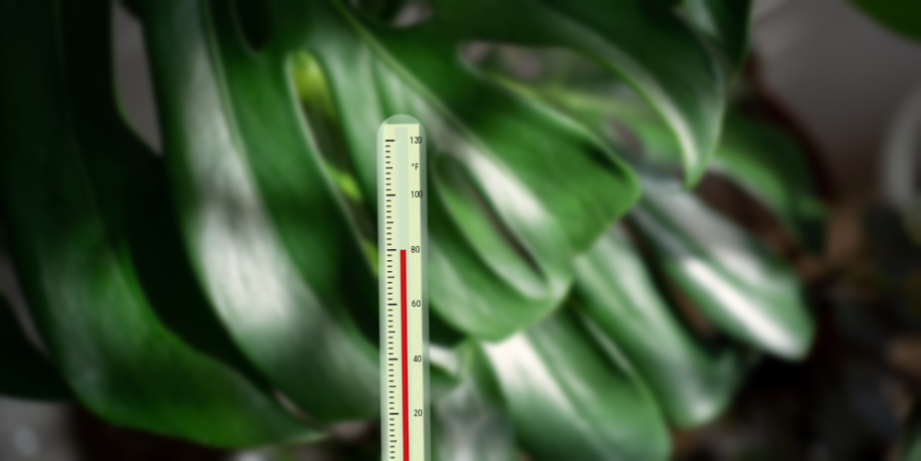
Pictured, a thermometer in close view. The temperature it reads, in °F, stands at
80 °F
